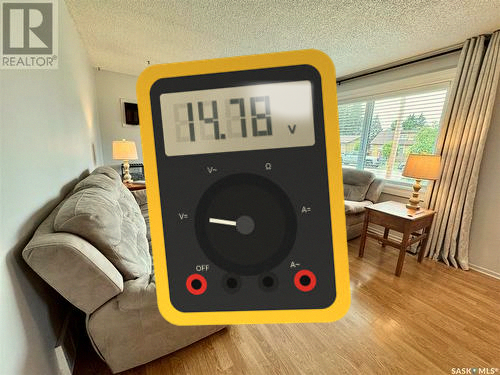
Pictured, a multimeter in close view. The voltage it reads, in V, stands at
14.78 V
